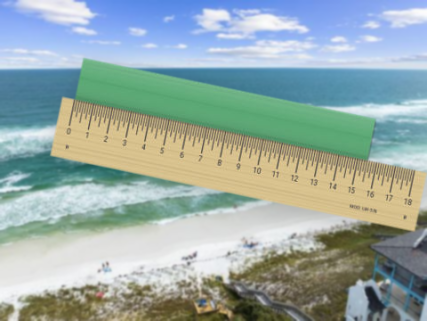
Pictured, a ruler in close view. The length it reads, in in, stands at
15.5 in
